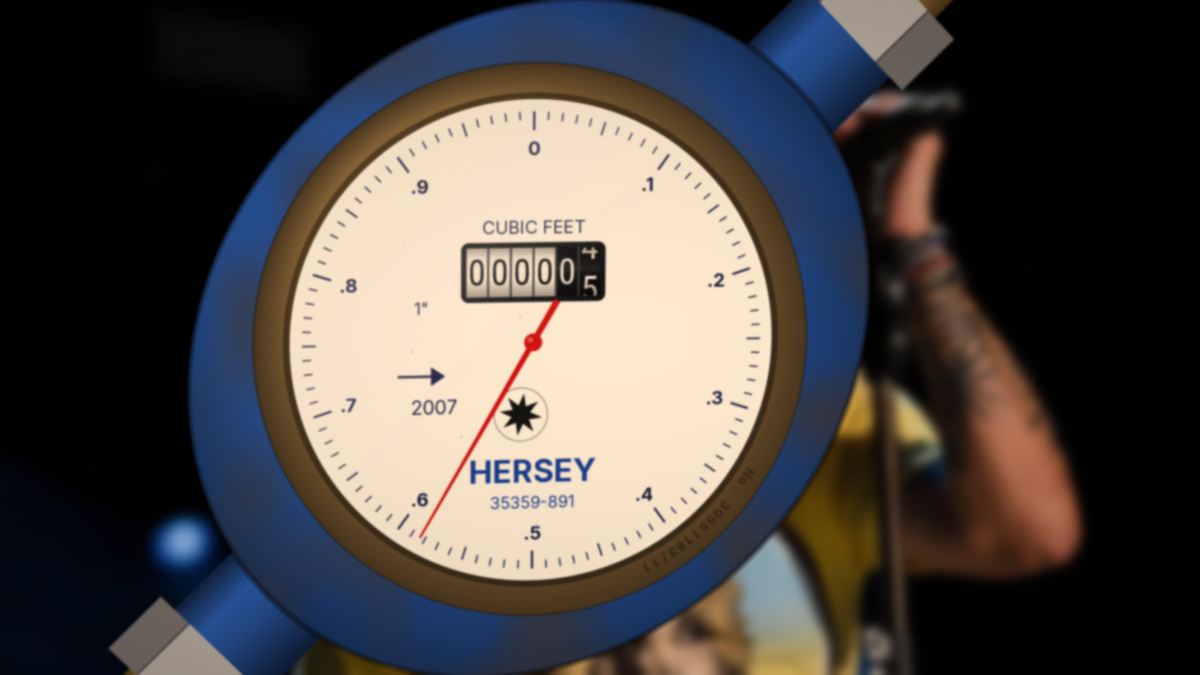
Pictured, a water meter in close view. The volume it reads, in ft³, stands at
4.58 ft³
